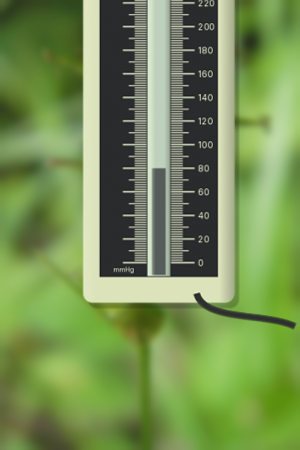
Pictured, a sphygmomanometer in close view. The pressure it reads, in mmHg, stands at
80 mmHg
